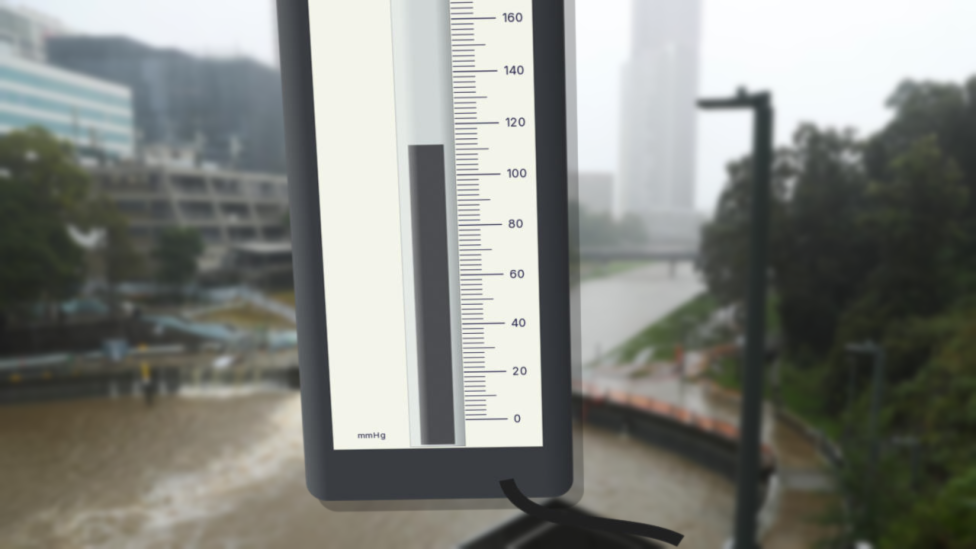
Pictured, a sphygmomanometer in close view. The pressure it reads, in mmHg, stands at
112 mmHg
